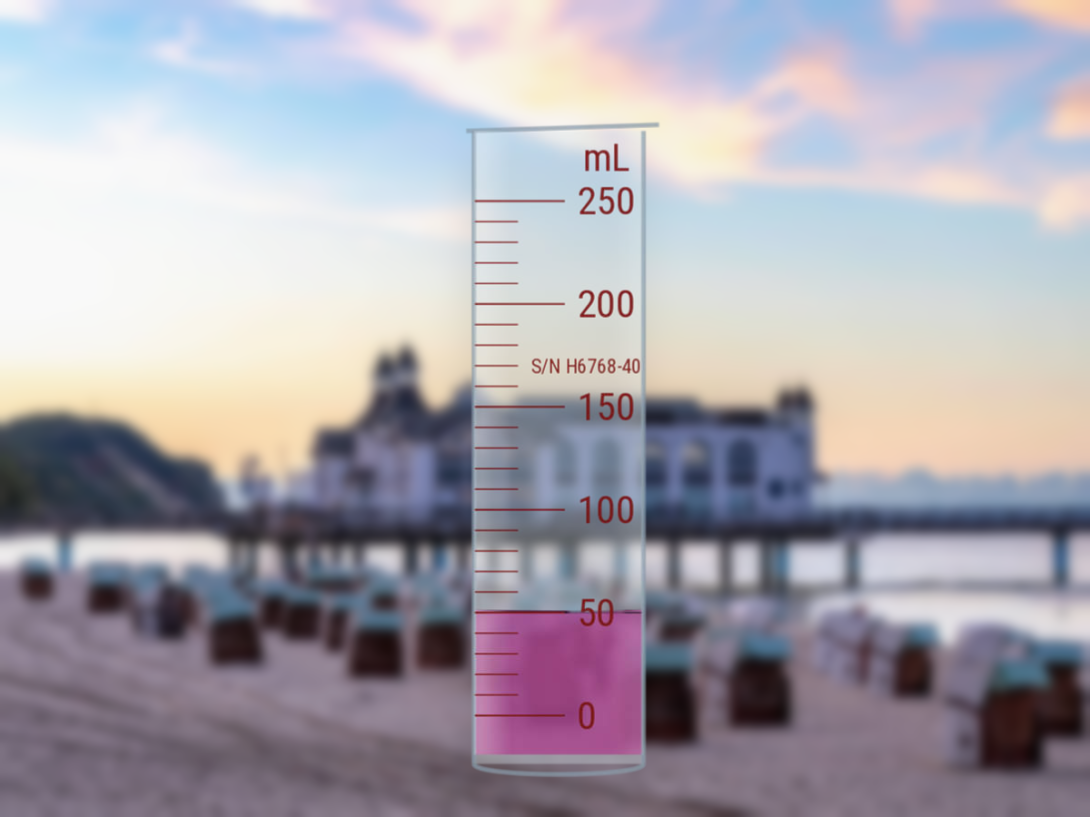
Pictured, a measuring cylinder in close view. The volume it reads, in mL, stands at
50 mL
